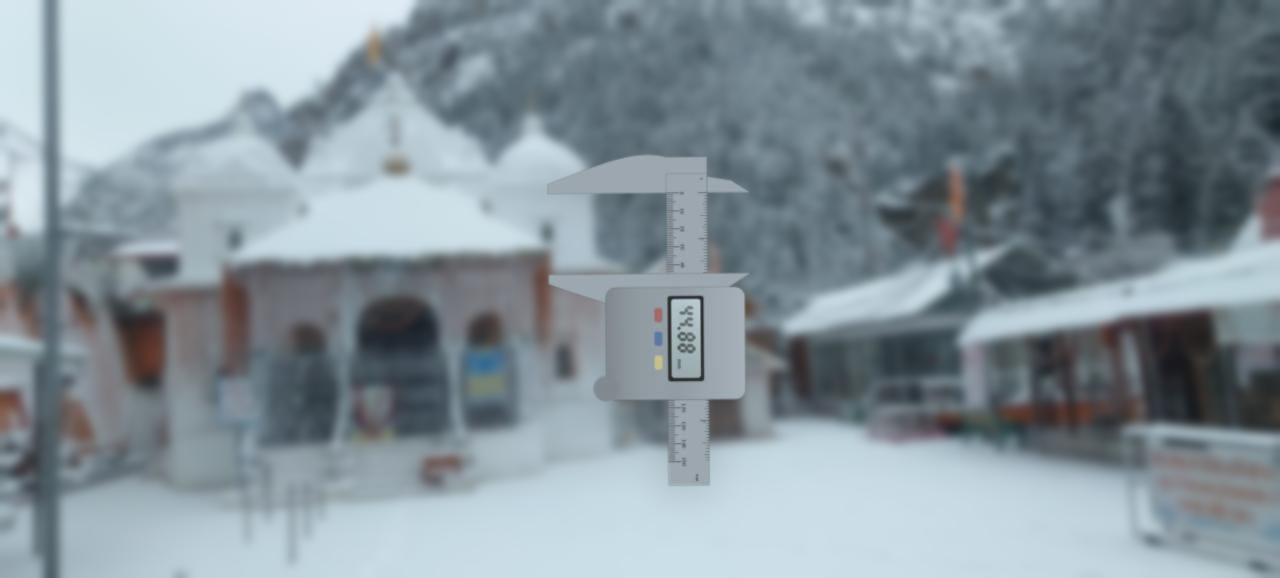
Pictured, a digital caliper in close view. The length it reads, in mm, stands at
44.88 mm
